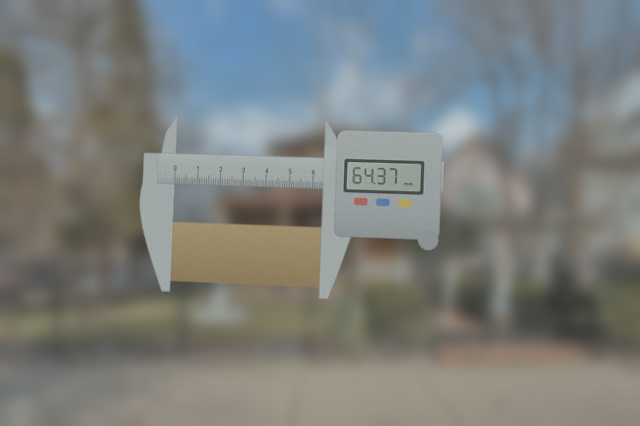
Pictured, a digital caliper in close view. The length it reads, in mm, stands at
64.37 mm
